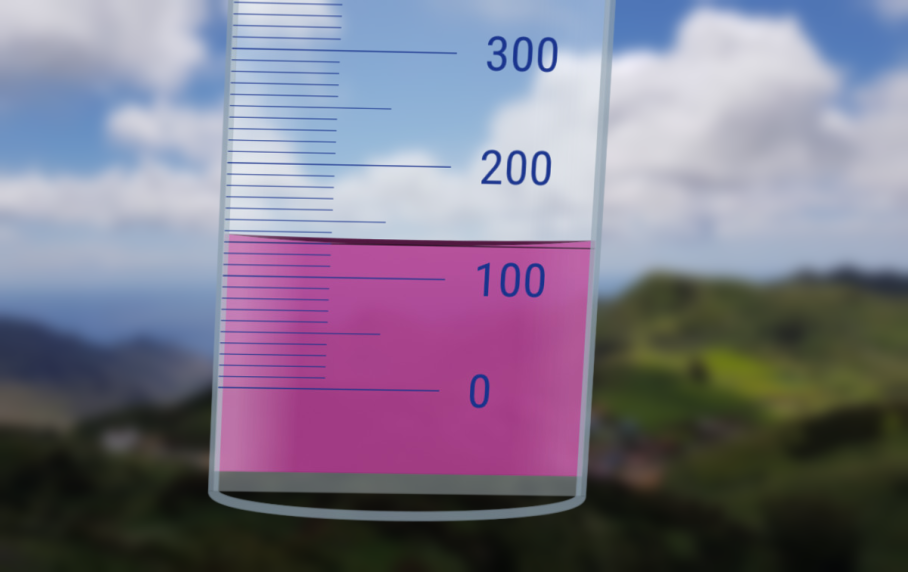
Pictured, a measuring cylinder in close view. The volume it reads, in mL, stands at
130 mL
